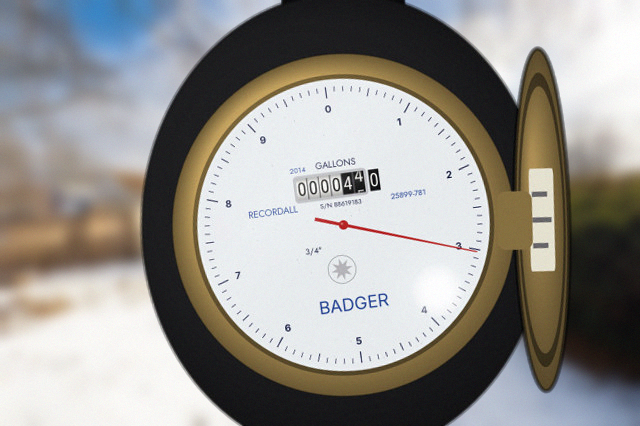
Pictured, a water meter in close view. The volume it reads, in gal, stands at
443.0 gal
